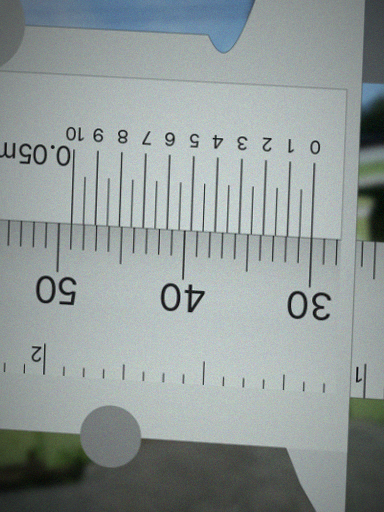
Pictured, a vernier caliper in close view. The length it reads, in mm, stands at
30.0 mm
